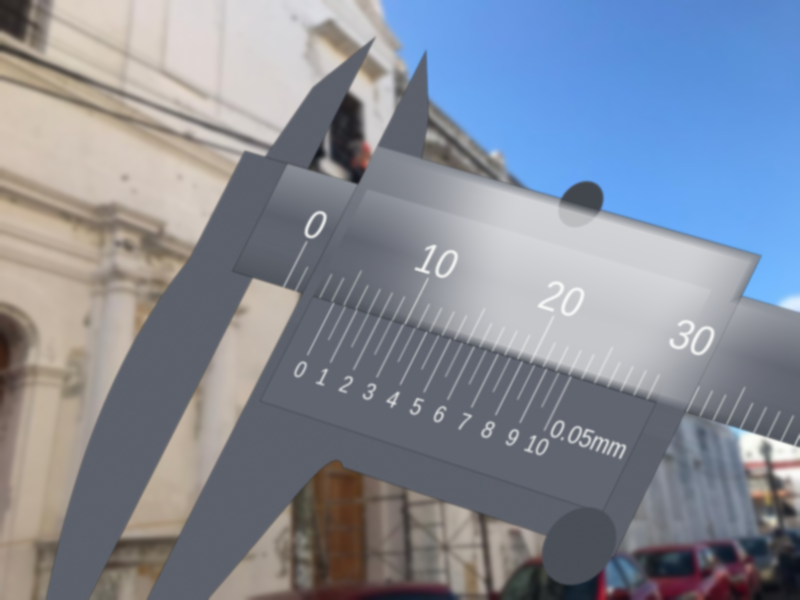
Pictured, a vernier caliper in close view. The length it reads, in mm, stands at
4.2 mm
